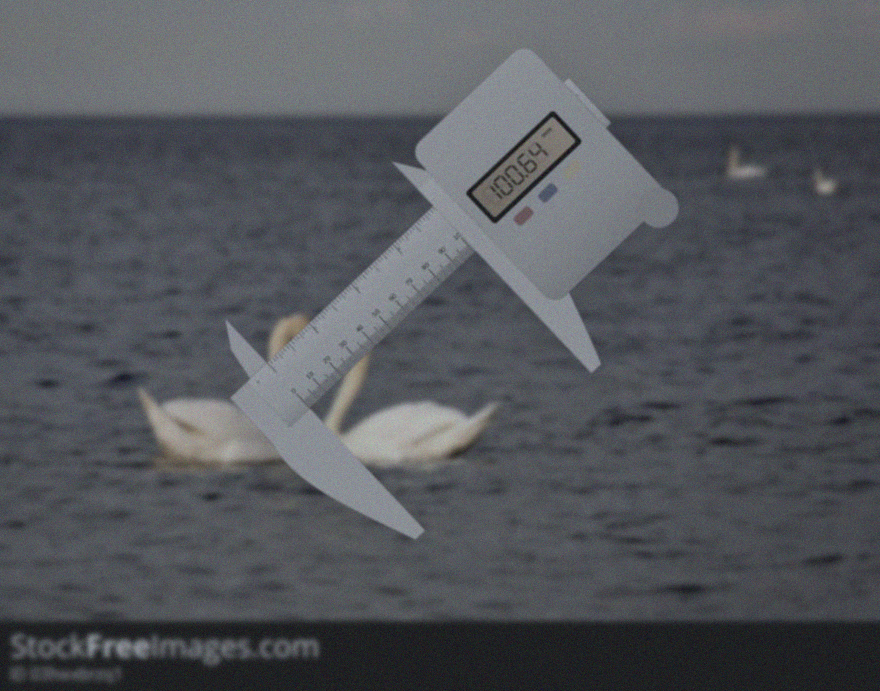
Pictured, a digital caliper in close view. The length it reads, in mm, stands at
100.64 mm
